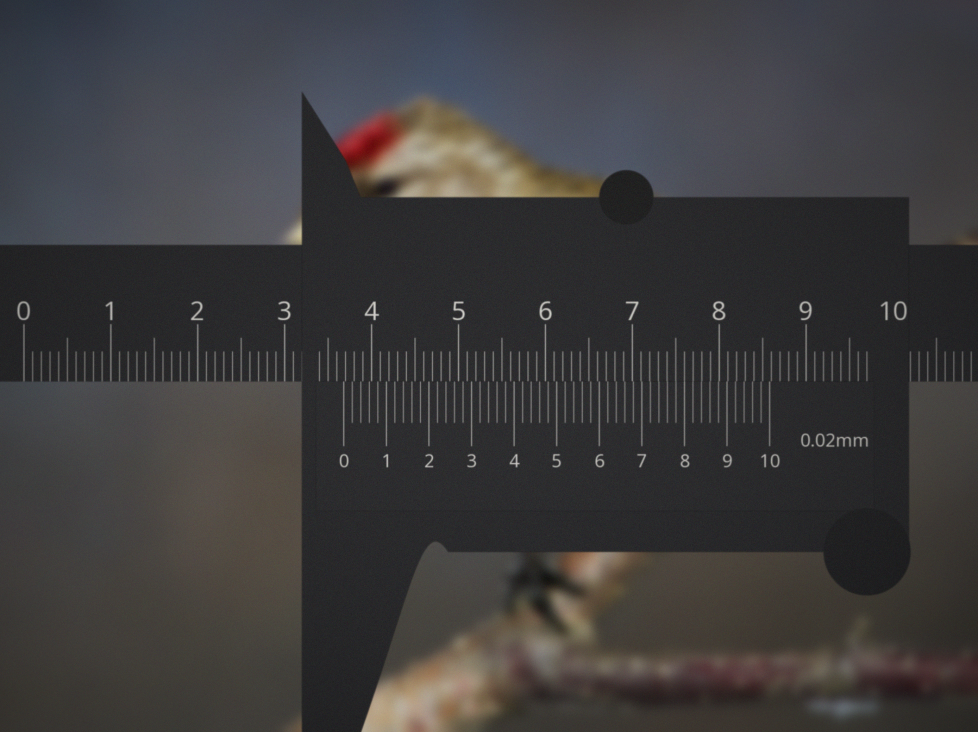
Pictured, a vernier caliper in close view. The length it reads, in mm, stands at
36.8 mm
